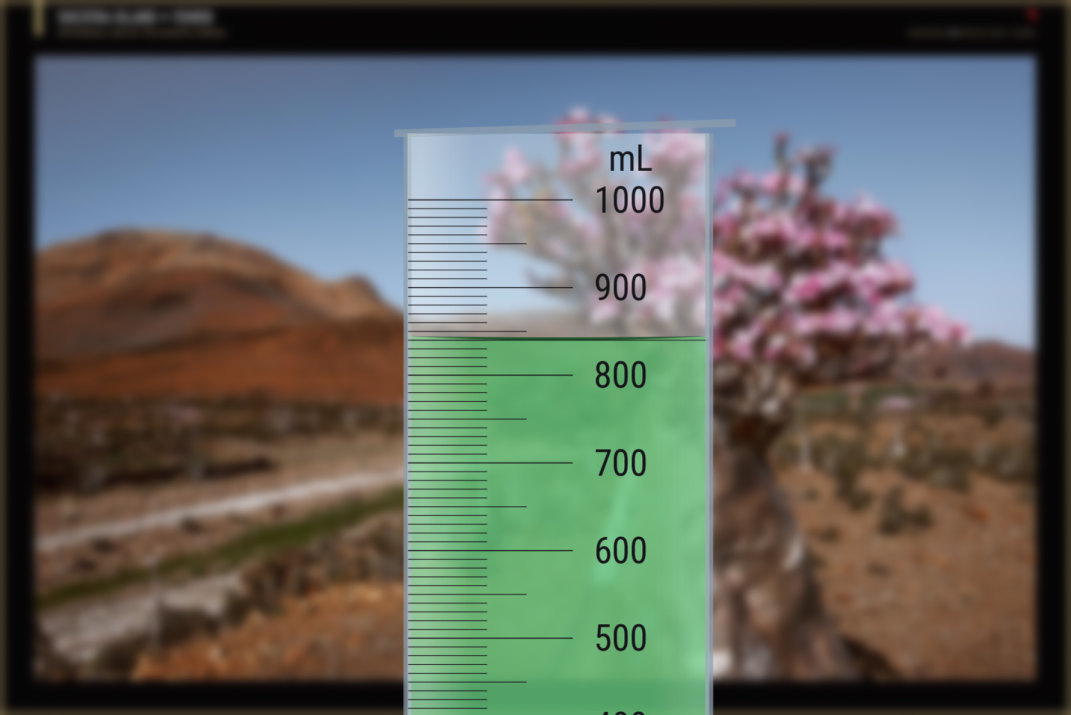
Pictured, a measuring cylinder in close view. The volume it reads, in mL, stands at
840 mL
